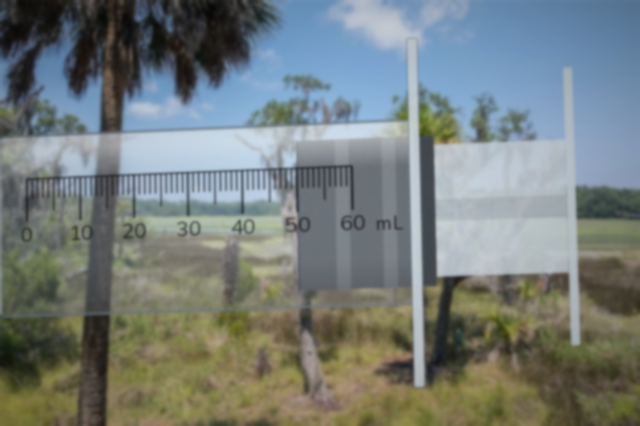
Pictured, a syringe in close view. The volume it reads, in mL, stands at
50 mL
